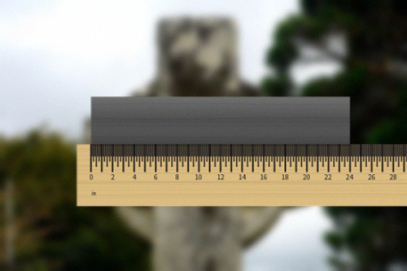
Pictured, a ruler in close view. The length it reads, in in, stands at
24 in
